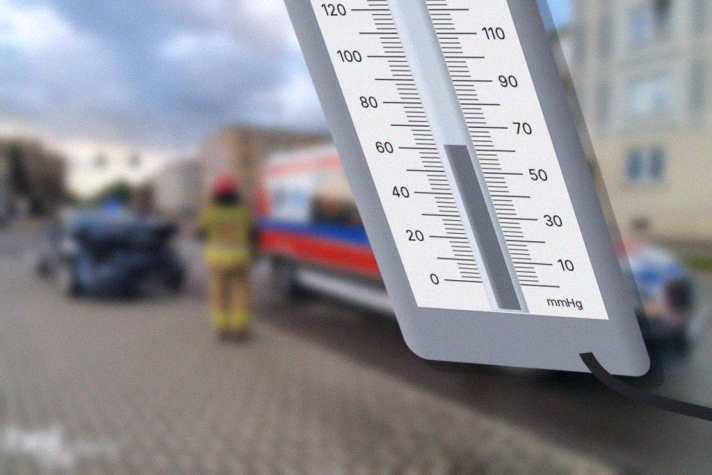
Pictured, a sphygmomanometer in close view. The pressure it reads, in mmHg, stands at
62 mmHg
